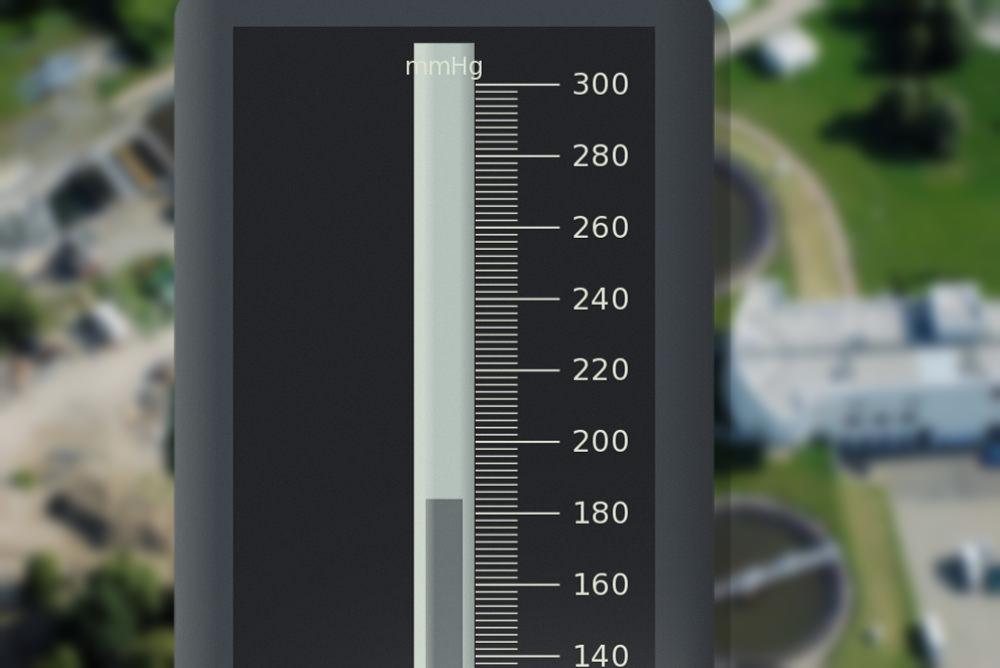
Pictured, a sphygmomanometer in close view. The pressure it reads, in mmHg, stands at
184 mmHg
